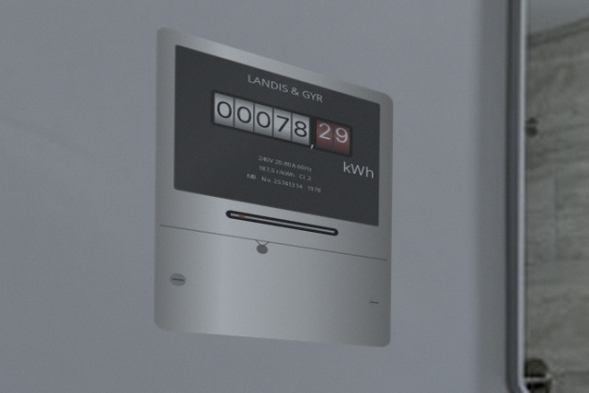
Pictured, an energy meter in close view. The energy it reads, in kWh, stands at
78.29 kWh
